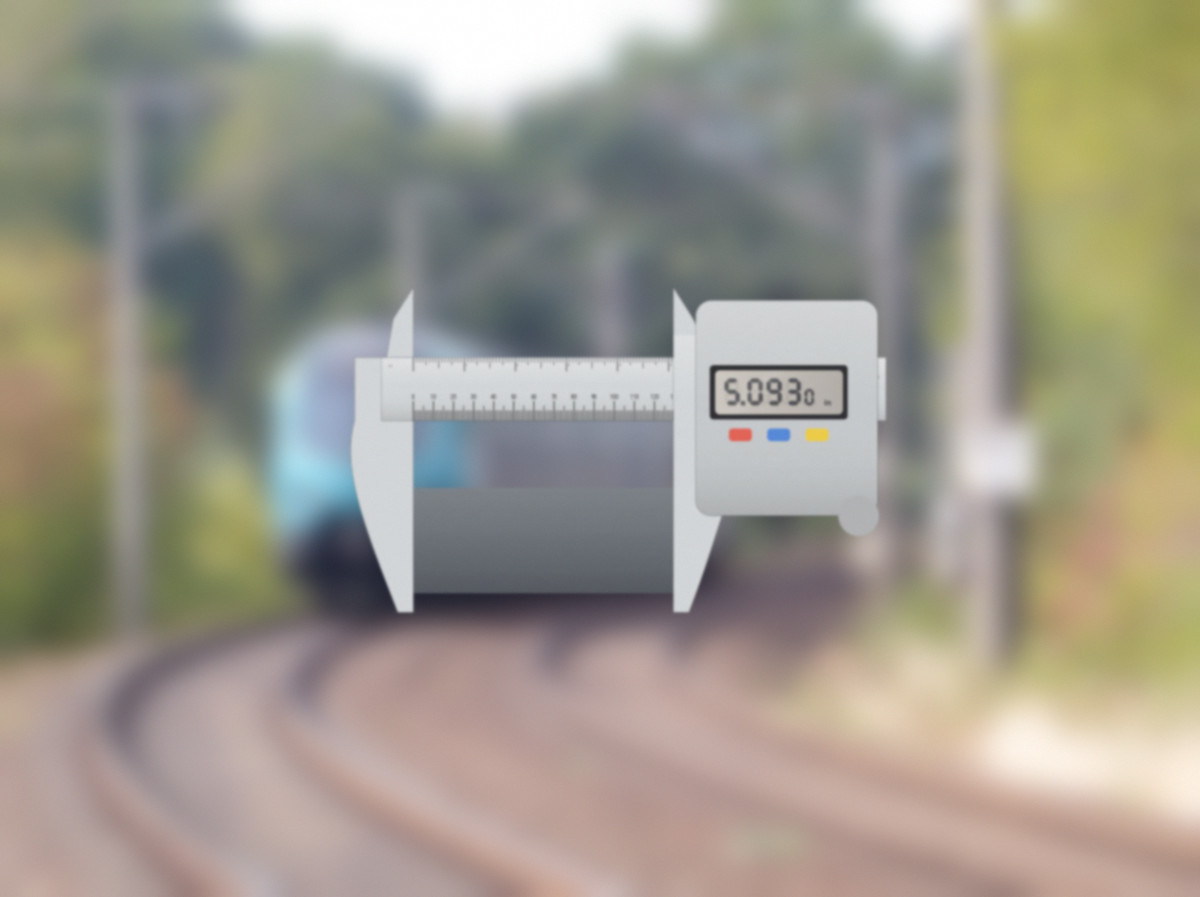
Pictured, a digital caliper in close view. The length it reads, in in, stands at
5.0930 in
